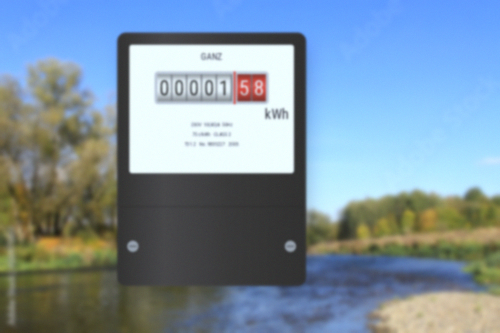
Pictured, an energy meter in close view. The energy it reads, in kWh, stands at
1.58 kWh
